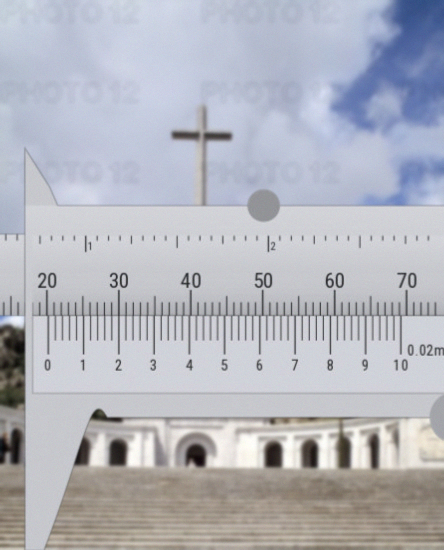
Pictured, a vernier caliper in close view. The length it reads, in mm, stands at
20.2 mm
